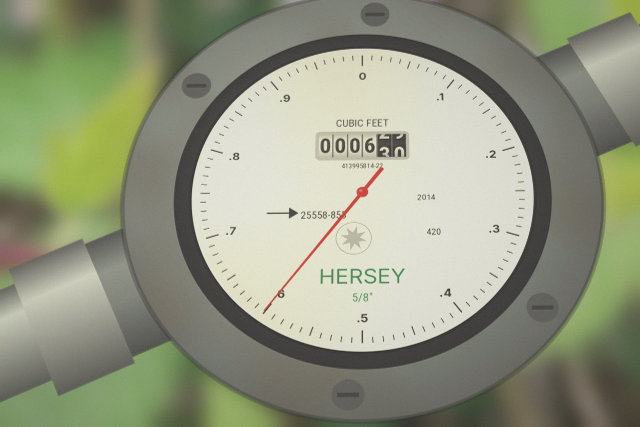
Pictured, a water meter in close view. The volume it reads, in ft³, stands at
629.60 ft³
